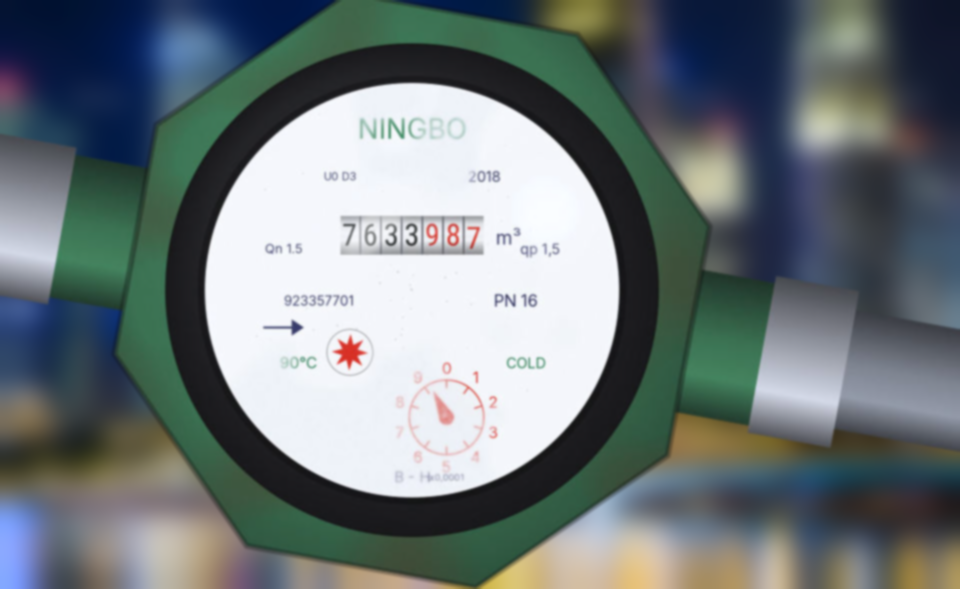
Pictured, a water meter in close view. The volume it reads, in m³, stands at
7633.9869 m³
